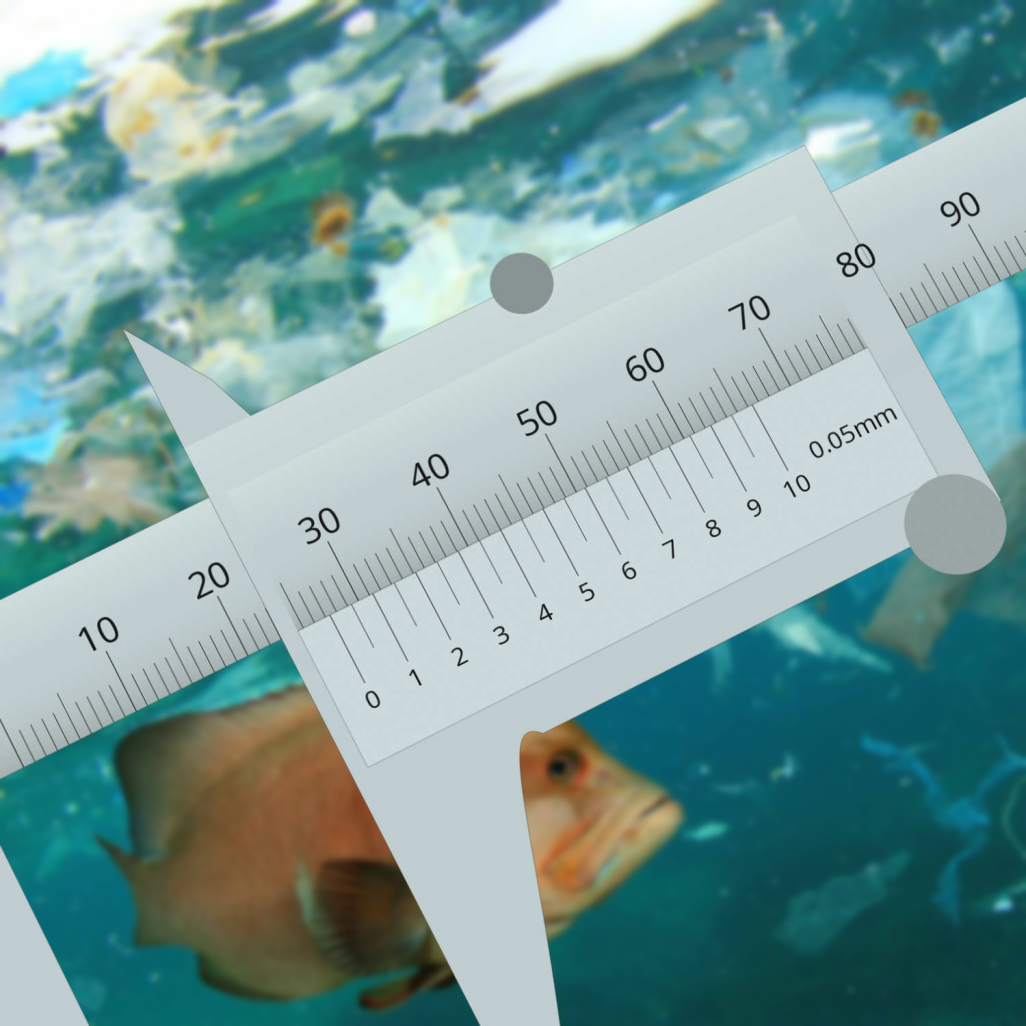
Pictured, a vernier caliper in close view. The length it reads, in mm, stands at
27.4 mm
